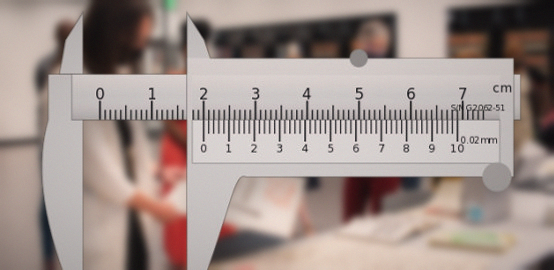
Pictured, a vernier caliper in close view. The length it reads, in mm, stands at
20.0 mm
